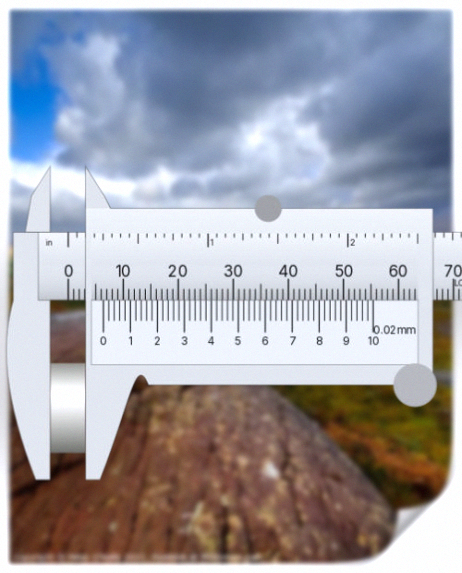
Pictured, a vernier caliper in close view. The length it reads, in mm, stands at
6.4 mm
